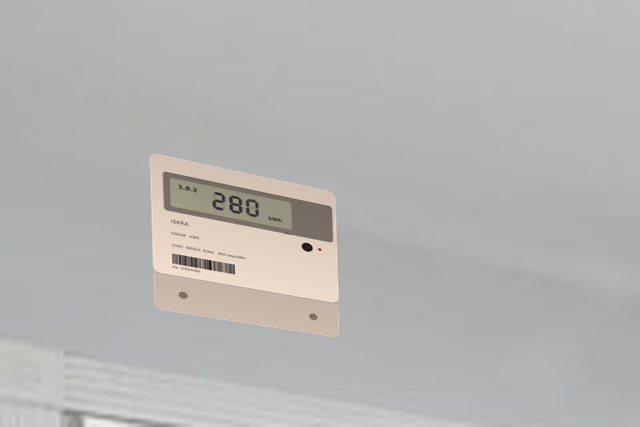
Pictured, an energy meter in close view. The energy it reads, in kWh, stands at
280 kWh
